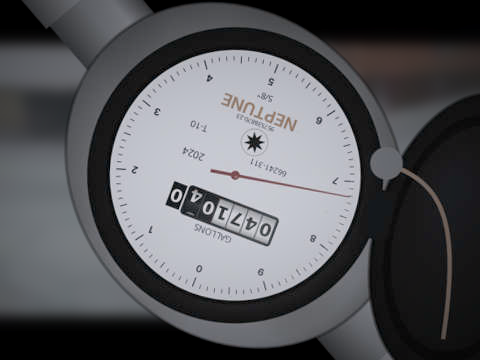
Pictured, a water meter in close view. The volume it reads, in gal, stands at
471037.2 gal
